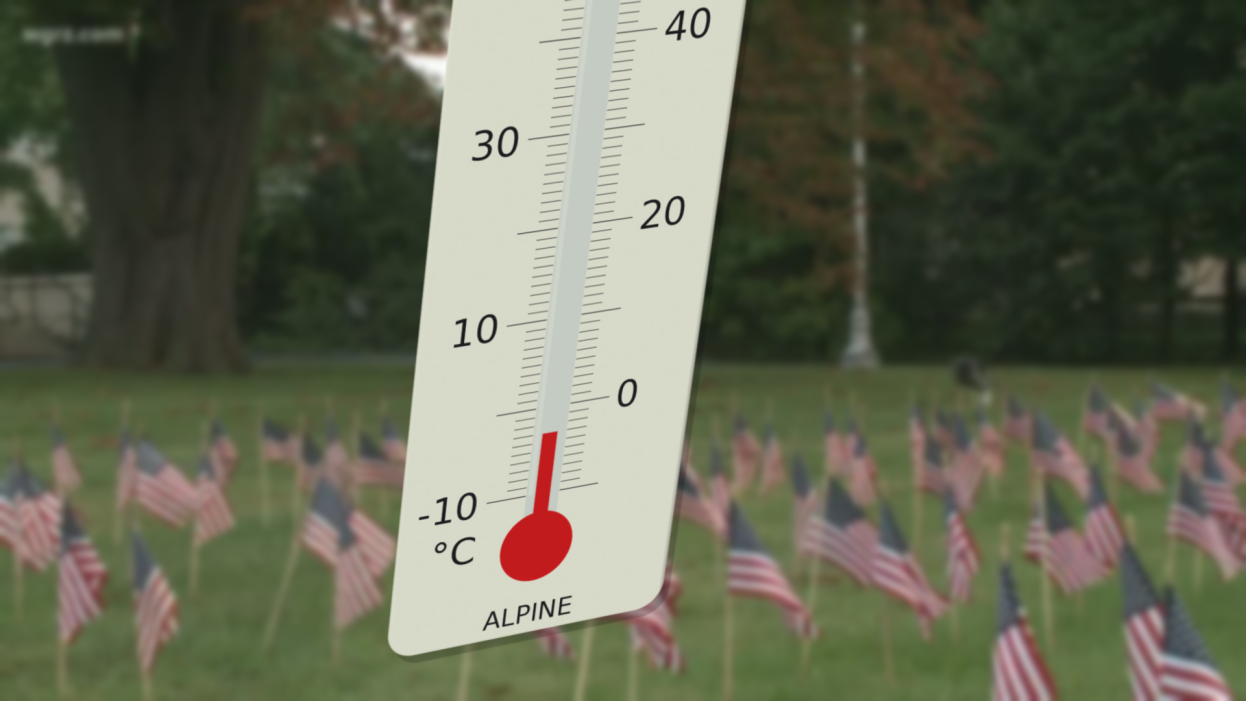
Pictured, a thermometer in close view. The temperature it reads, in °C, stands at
-3 °C
